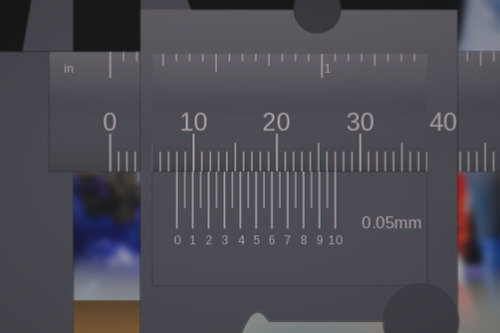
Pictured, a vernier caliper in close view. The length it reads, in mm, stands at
8.0 mm
